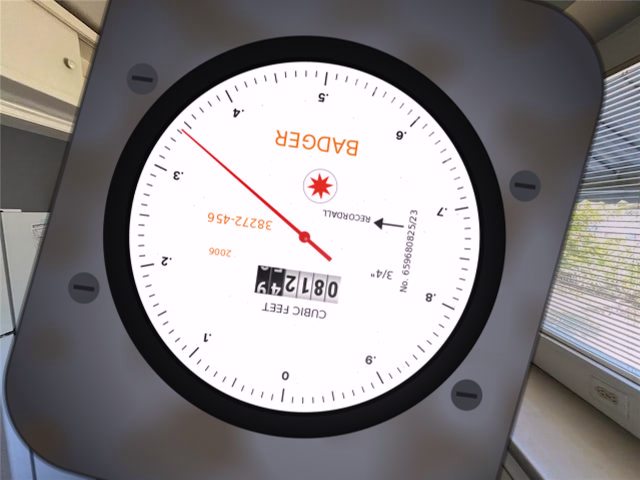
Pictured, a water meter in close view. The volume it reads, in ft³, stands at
81249.34 ft³
